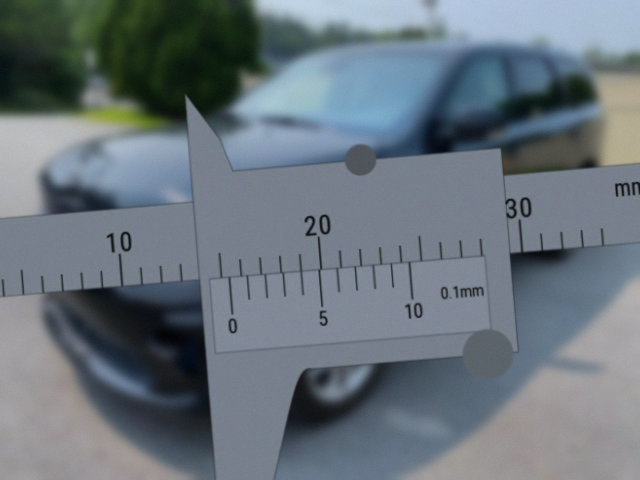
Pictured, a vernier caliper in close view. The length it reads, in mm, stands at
15.4 mm
